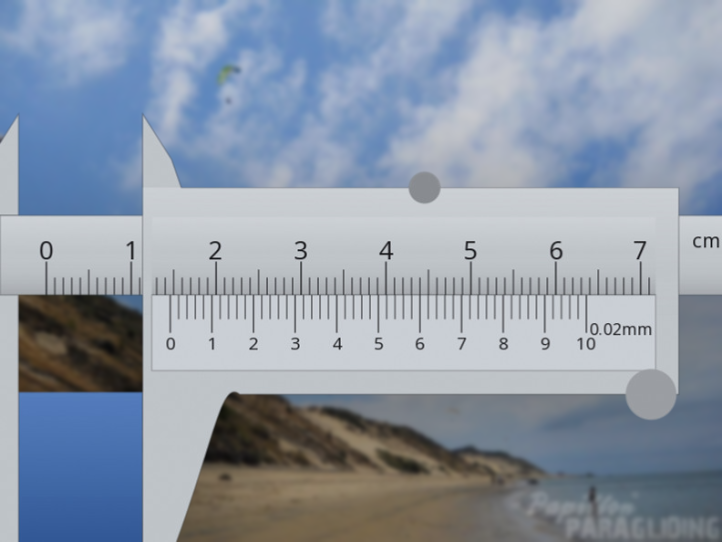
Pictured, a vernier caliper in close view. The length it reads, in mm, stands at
14.6 mm
